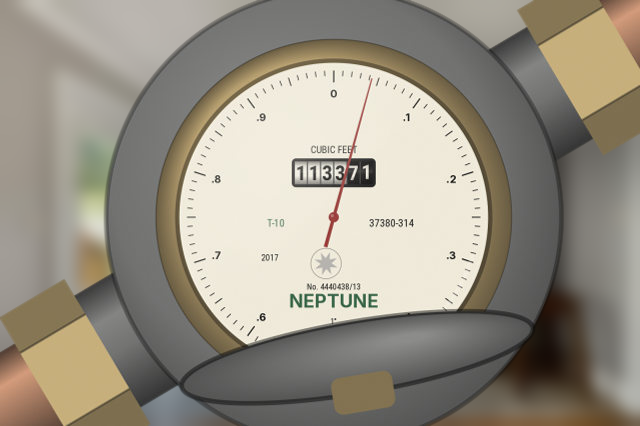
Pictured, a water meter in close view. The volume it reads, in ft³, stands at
113371.04 ft³
